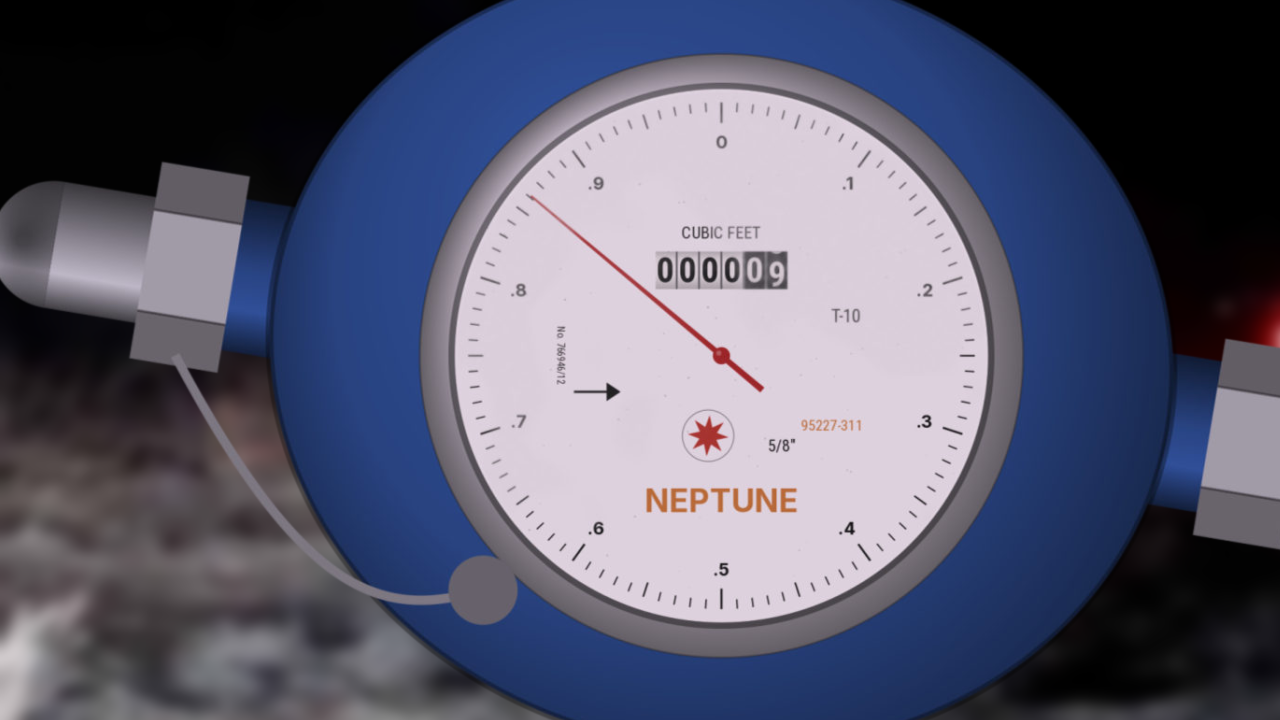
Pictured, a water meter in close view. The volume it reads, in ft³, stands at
8.86 ft³
